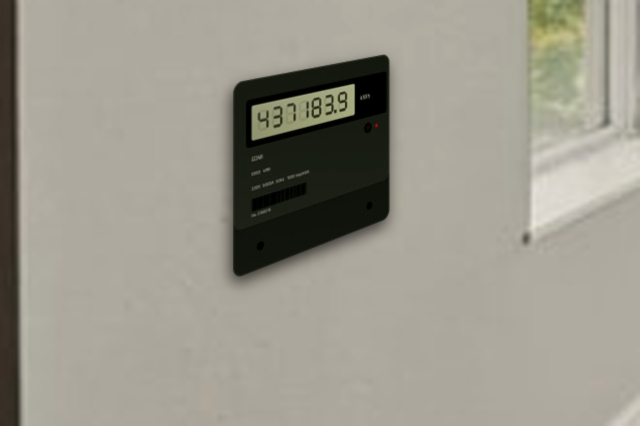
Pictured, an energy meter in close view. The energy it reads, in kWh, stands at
437183.9 kWh
